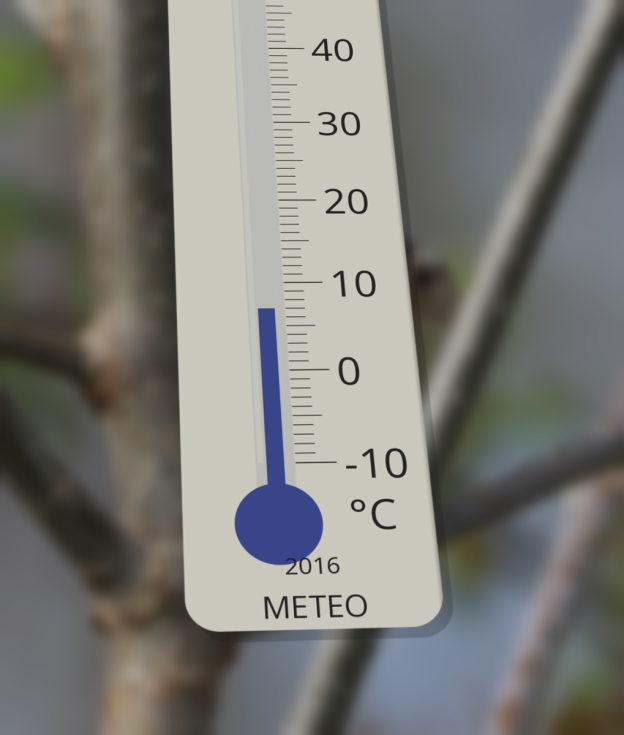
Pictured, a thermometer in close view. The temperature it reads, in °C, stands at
7 °C
